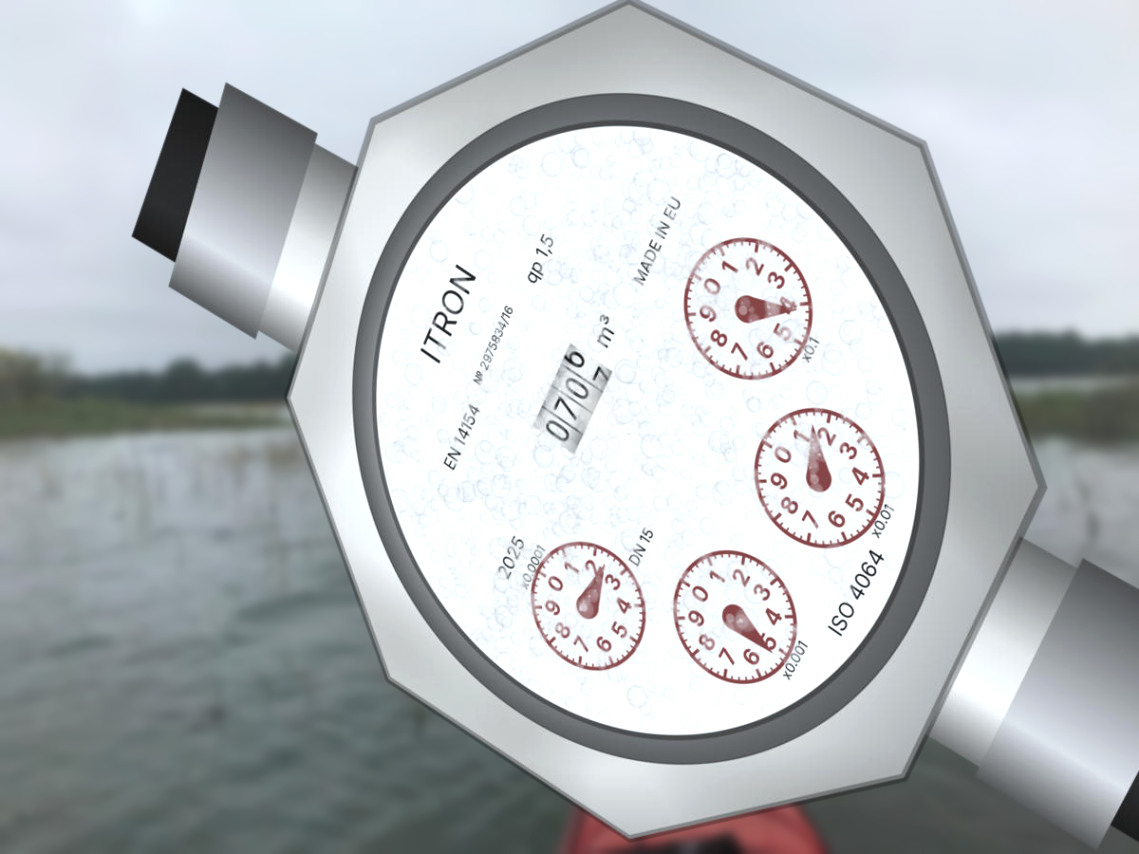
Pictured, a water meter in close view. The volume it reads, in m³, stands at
706.4152 m³
